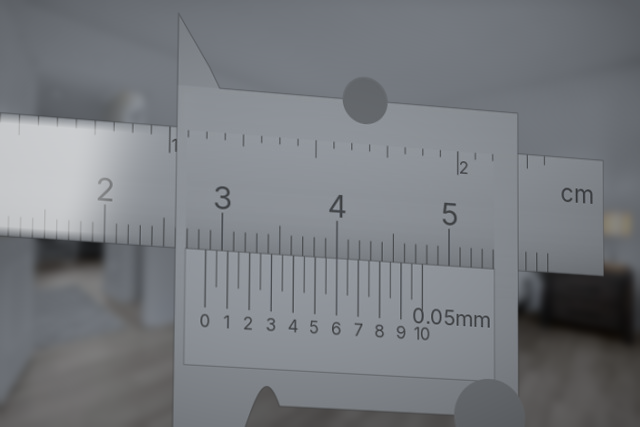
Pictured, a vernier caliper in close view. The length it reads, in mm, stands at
28.6 mm
